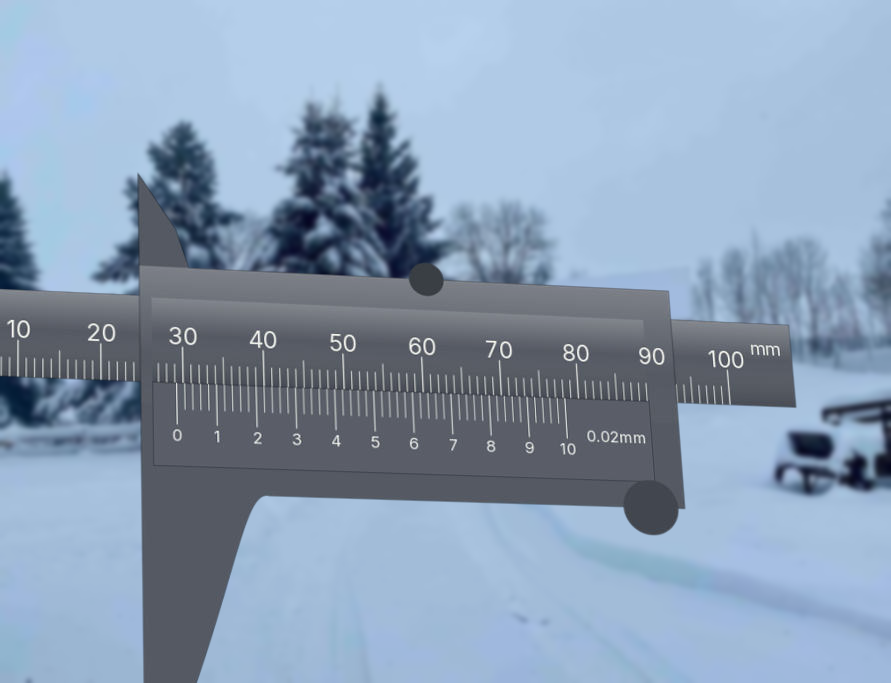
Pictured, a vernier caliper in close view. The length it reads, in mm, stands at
29.2 mm
